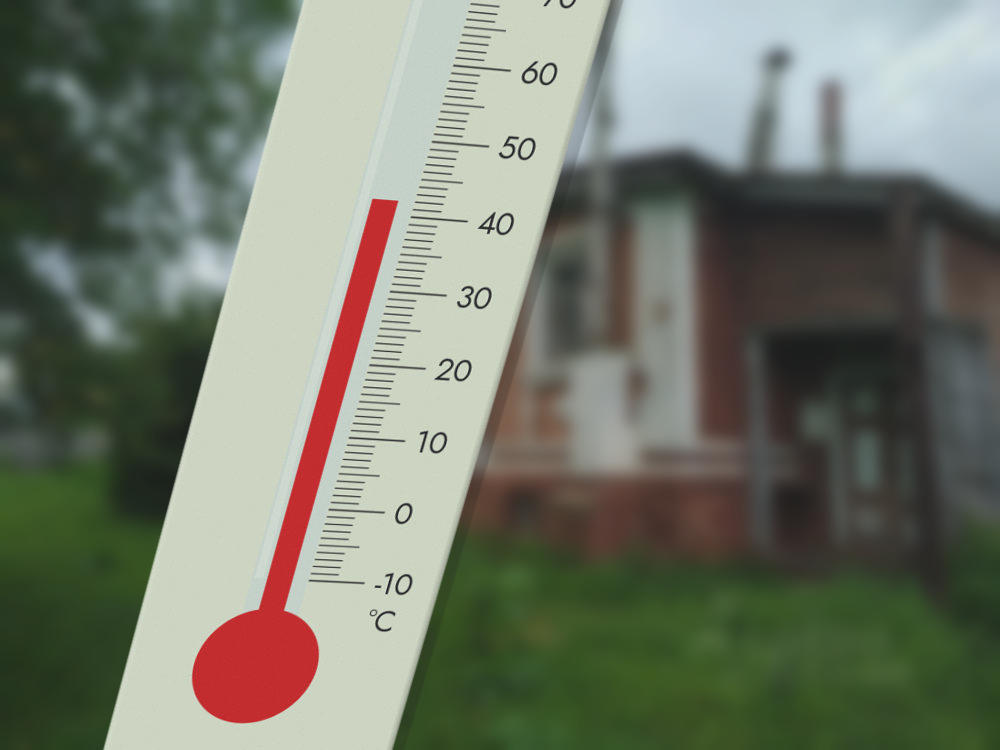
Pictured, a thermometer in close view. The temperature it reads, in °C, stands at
42 °C
